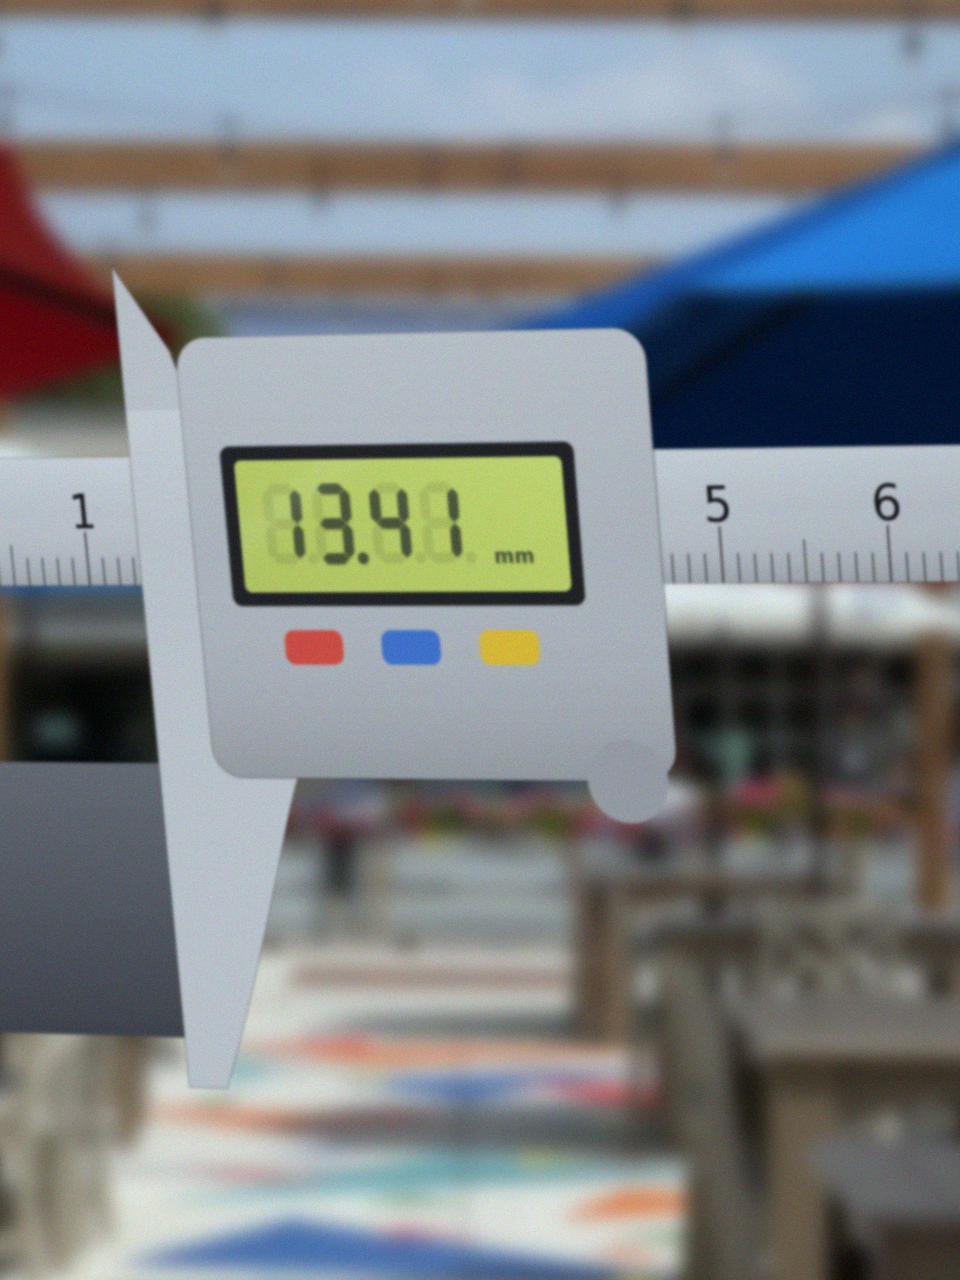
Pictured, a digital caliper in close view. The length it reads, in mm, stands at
13.41 mm
